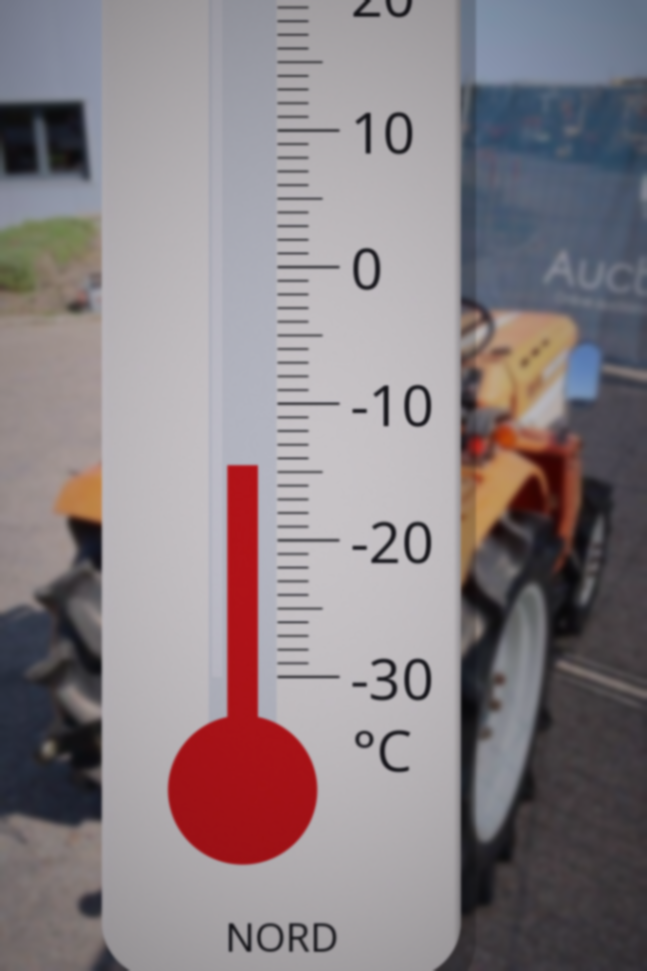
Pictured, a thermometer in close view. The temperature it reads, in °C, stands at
-14.5 °C
